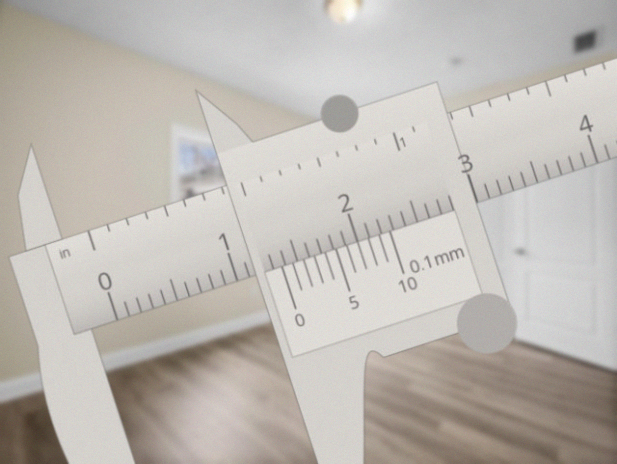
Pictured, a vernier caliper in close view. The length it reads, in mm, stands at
13.7 mm
